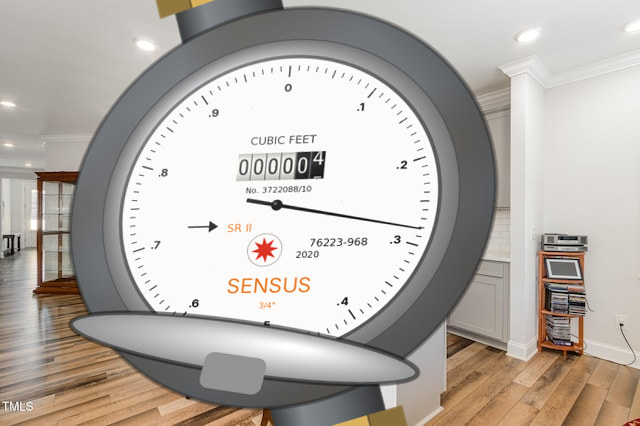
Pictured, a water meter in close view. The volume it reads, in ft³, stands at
4.28 ft³
